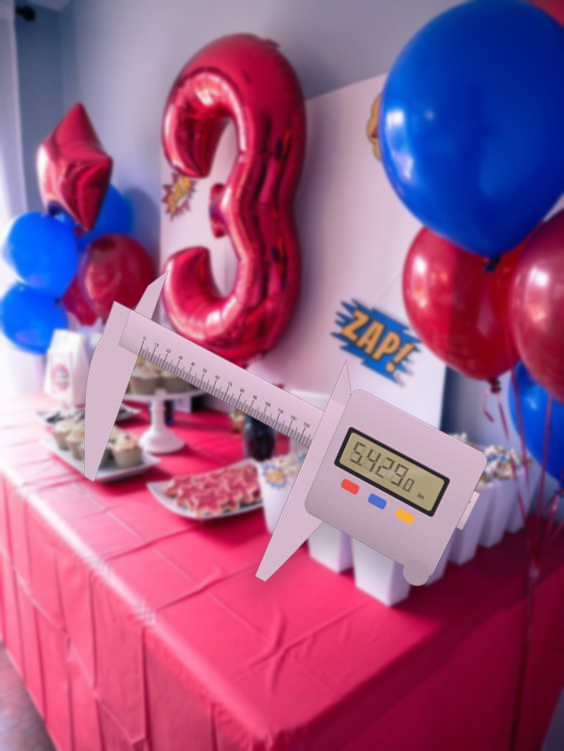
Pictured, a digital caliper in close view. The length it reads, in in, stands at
5.4290 in
